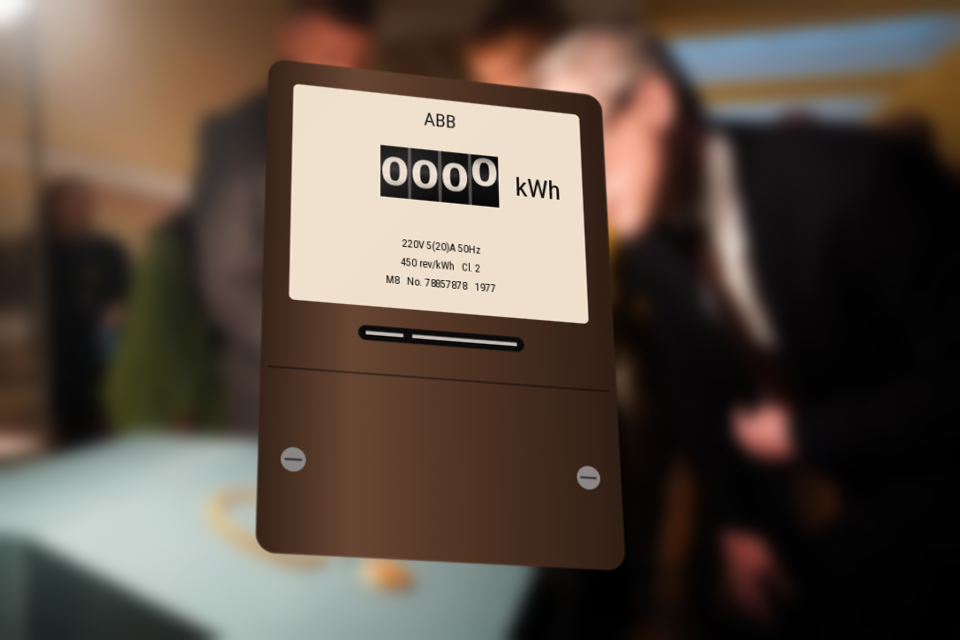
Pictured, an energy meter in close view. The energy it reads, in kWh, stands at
0 kWh
